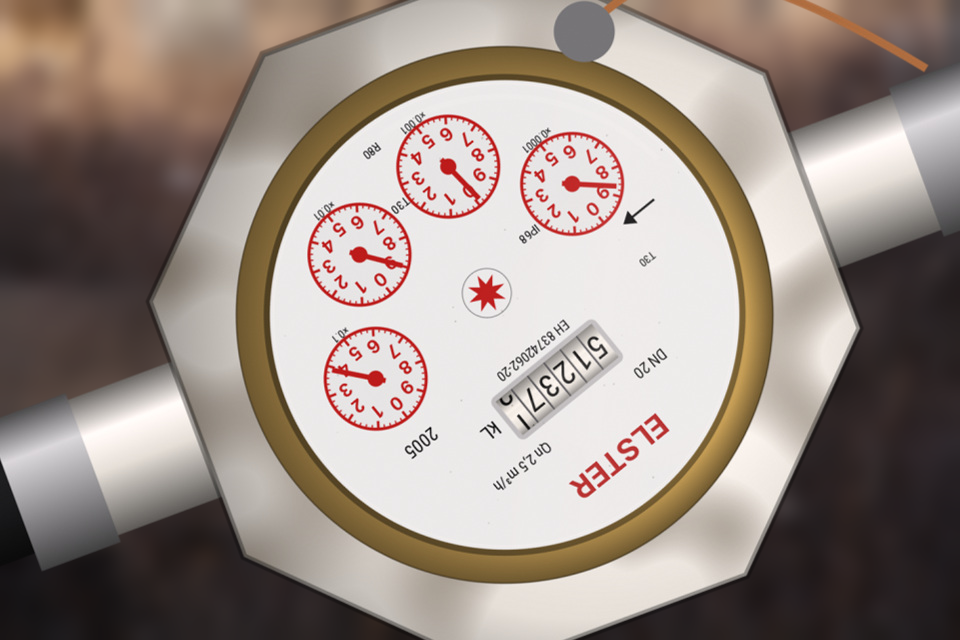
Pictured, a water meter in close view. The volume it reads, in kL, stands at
512371.3898 kL
